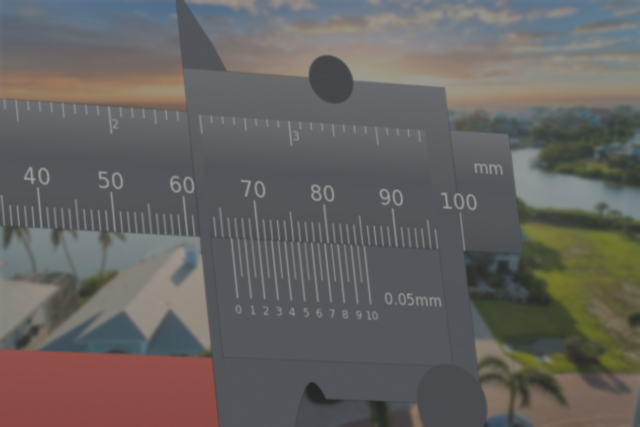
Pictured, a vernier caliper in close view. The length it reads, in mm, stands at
66.2 mm
